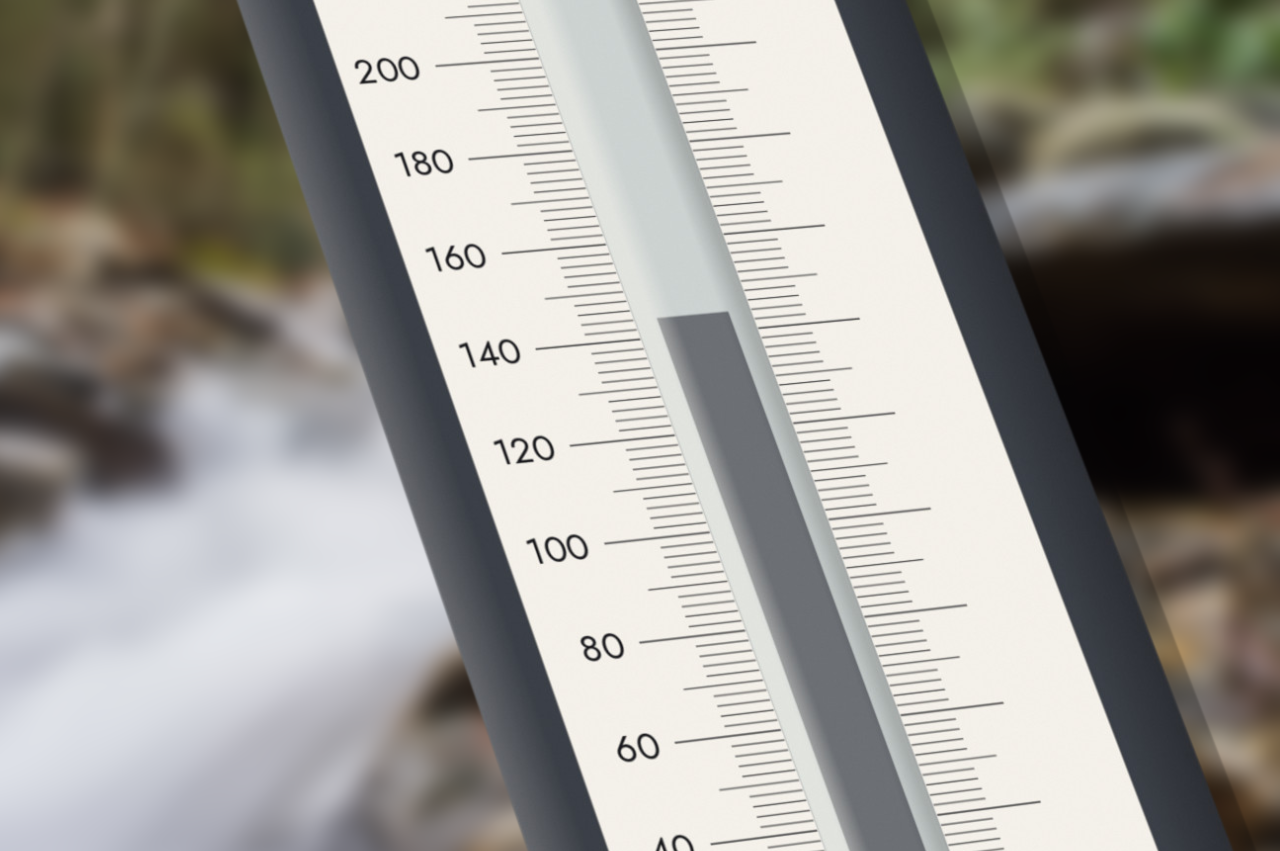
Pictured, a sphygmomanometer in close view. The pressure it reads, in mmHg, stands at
144 mmHg
